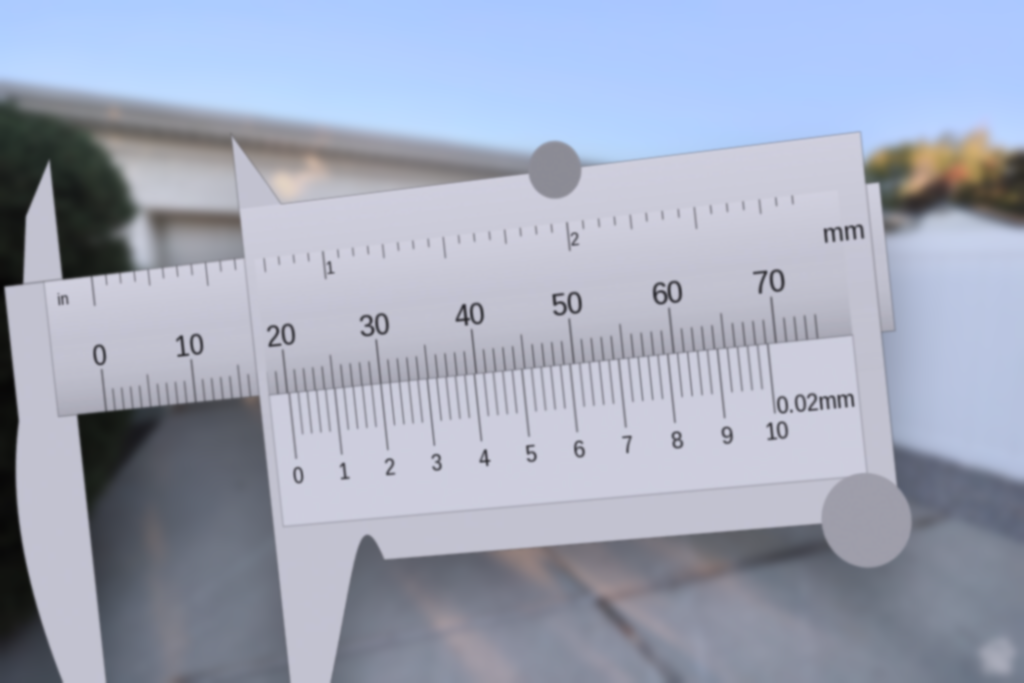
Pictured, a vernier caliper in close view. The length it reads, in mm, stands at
20.2 mm
